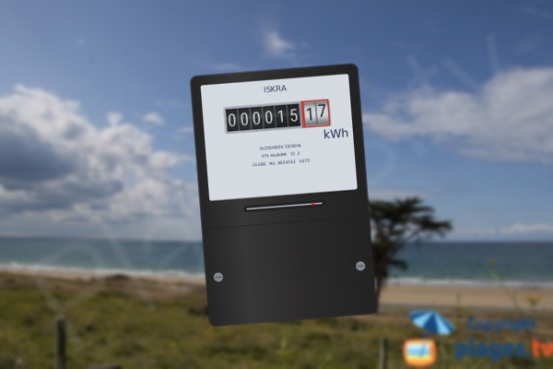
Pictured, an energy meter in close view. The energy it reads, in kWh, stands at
15.17 kWh
